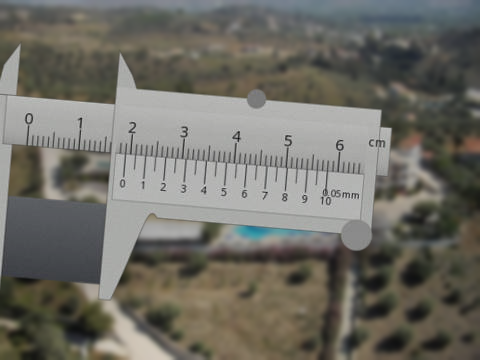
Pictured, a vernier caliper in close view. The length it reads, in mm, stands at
19.0 mm
